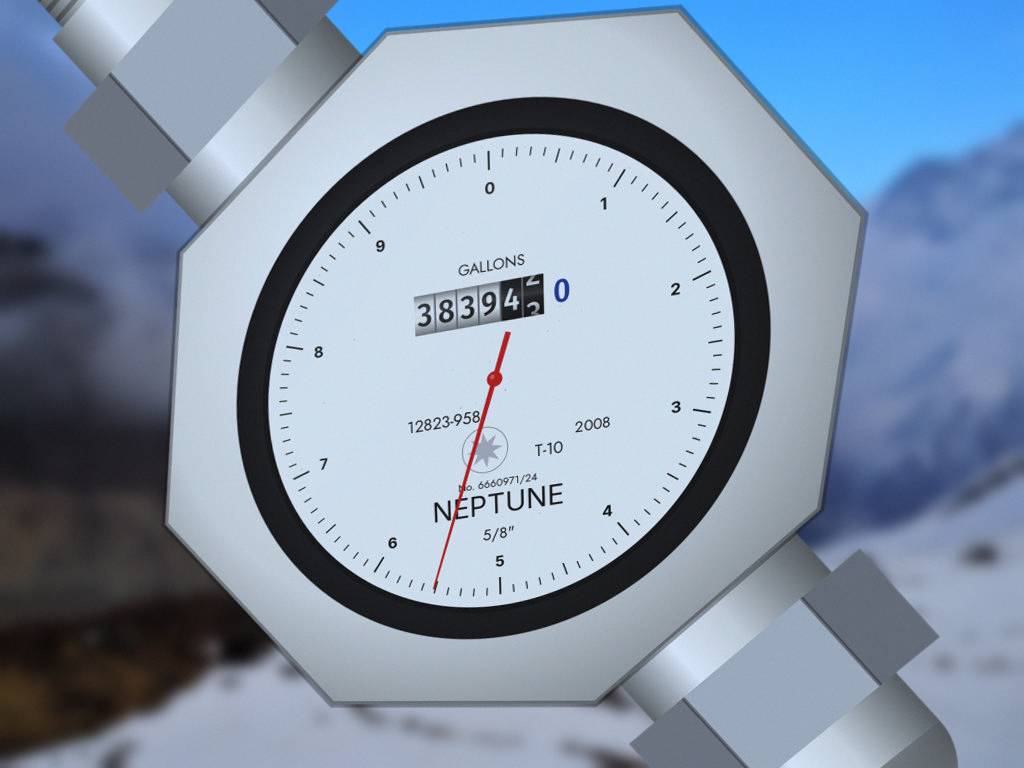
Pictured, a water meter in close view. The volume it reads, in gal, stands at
3839425.5 gal
